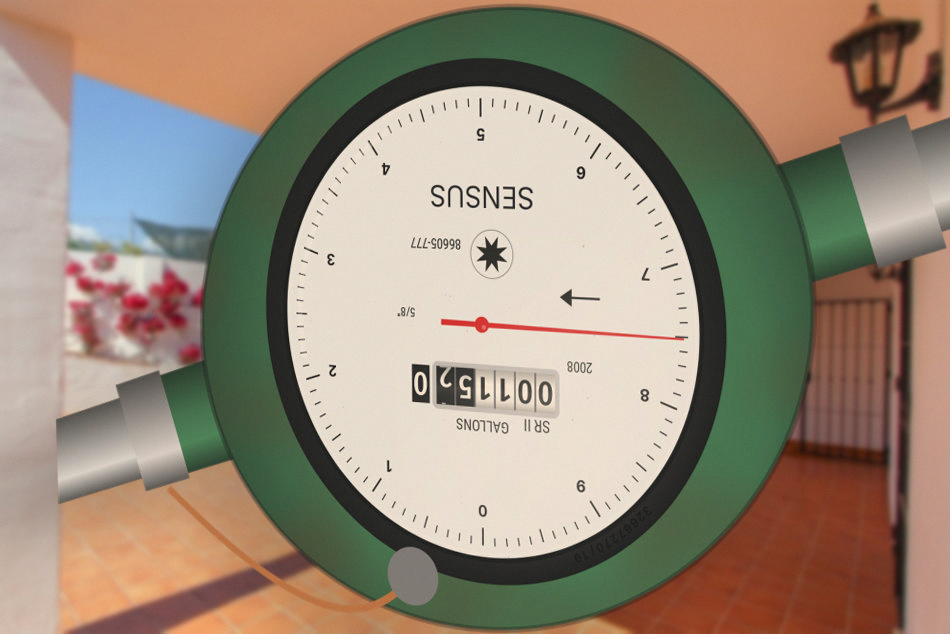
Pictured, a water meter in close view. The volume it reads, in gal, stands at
11517.5 gal
